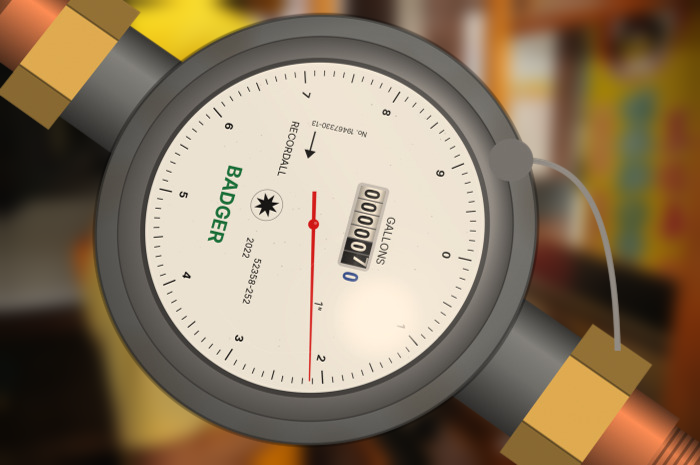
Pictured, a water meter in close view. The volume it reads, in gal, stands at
72.1 gal
